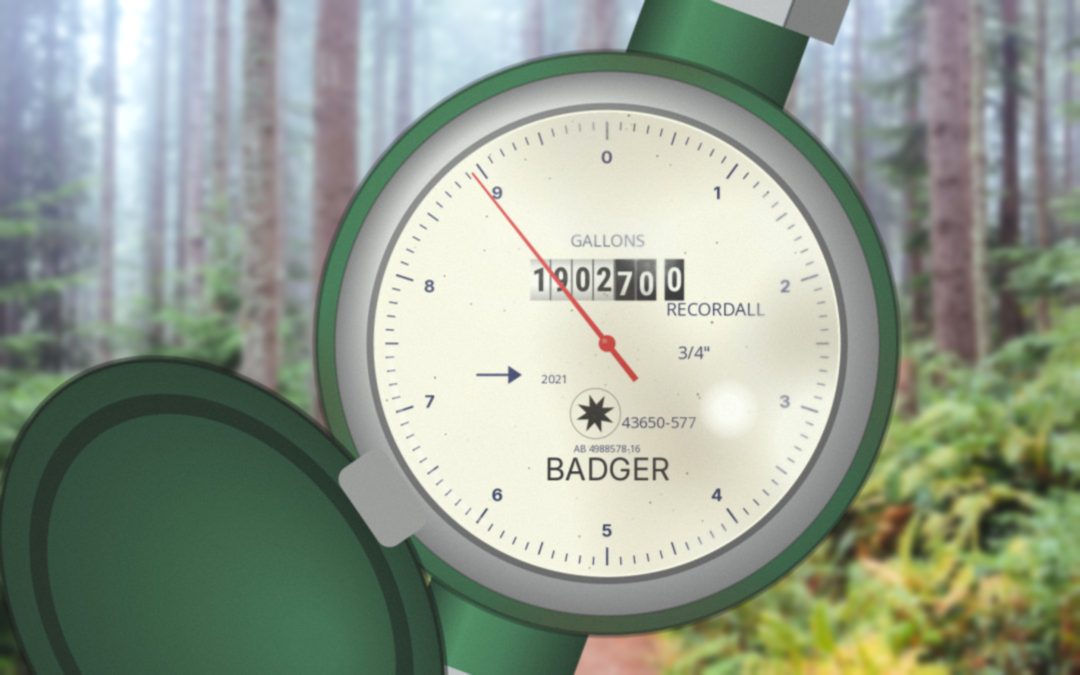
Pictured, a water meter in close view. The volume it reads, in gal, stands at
1902698.9 gal
